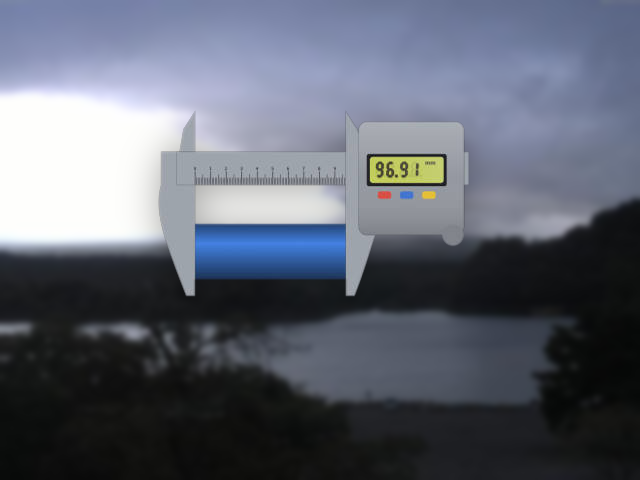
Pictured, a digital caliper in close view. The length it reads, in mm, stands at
96.91 mm
